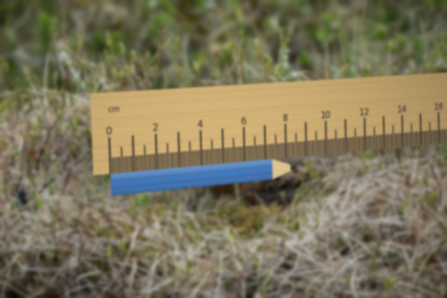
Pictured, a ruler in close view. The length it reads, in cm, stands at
8.5 cm
